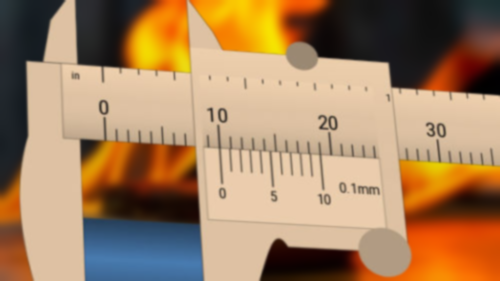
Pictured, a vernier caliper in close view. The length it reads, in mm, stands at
10.0 mm
